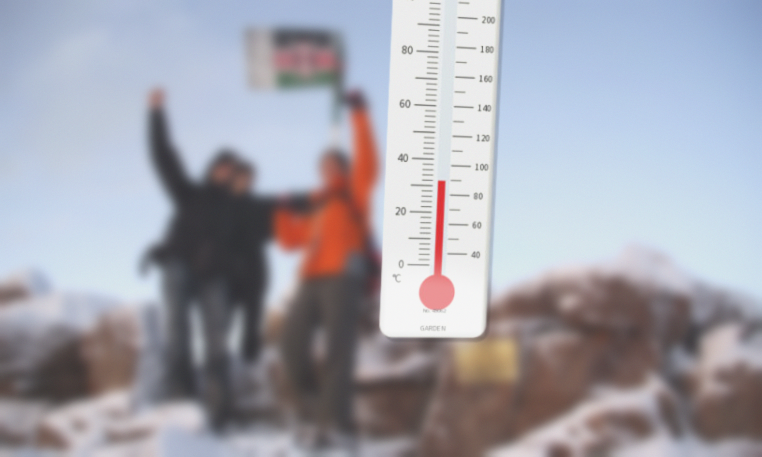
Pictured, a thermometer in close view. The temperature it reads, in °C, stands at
32 °C
